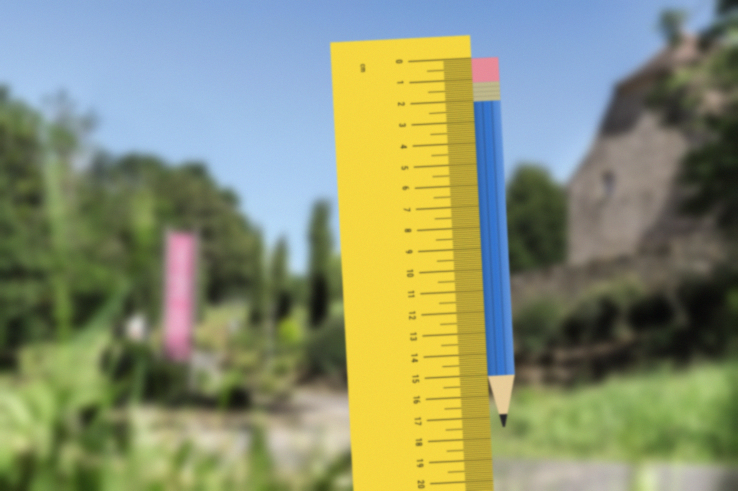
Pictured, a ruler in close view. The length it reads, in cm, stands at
17.5 cm
